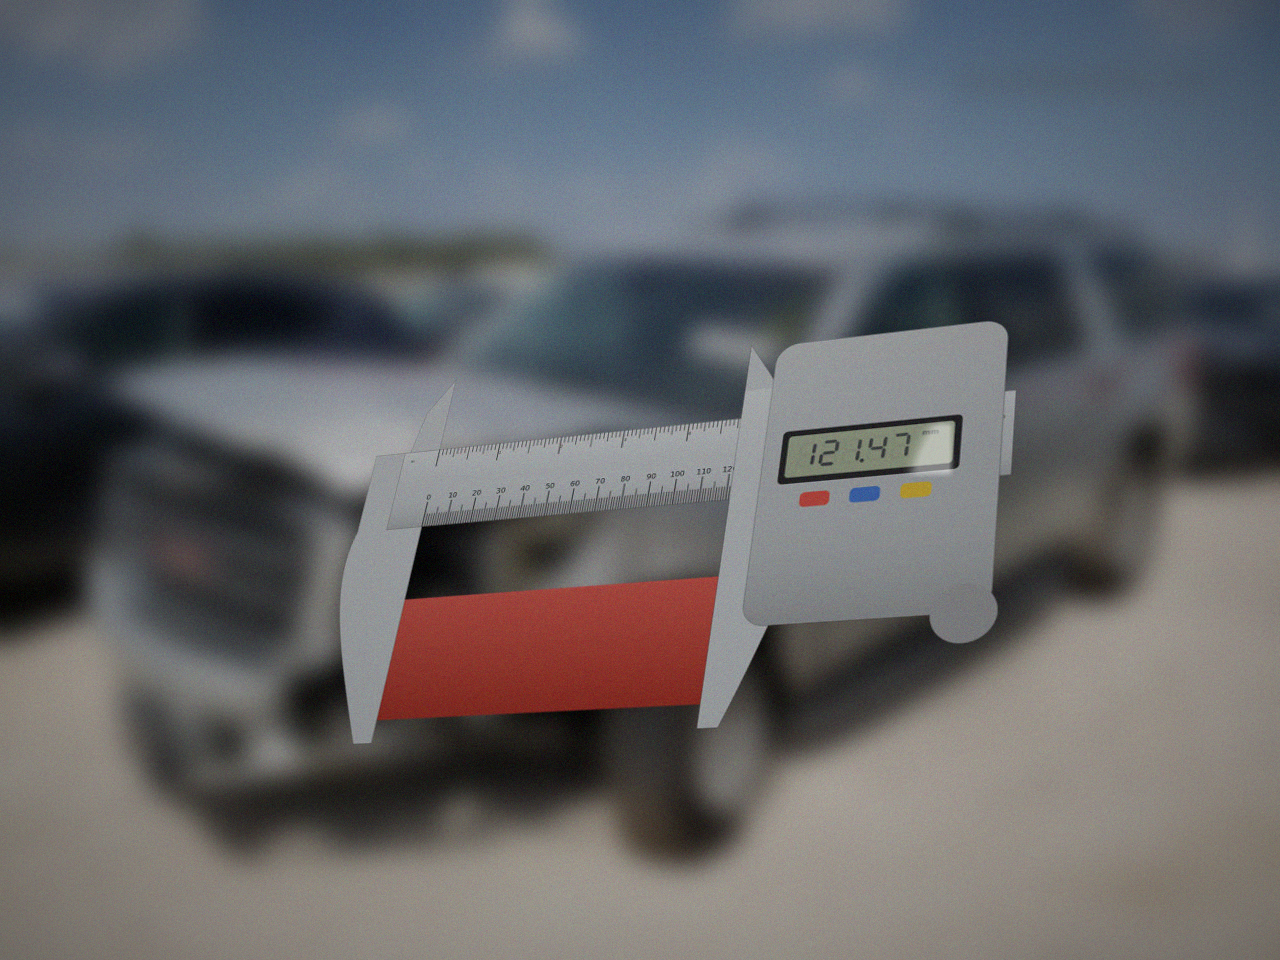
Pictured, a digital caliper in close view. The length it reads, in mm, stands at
121.47 mm
